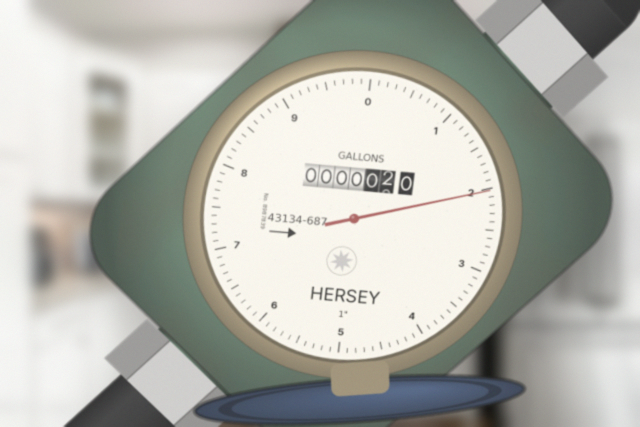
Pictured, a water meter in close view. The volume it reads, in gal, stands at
22.0 gal
